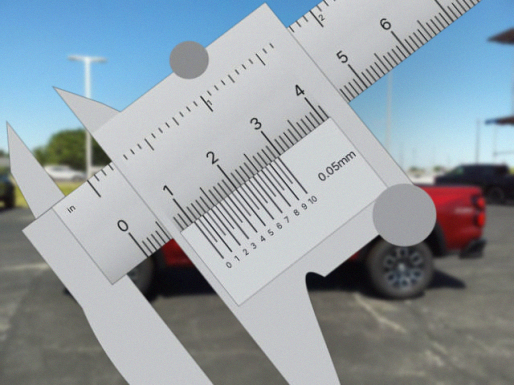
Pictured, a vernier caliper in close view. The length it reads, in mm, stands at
10.4 mm
